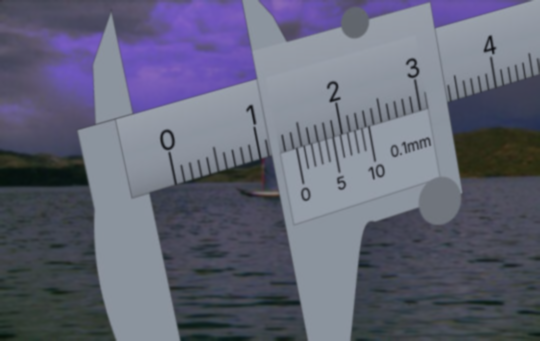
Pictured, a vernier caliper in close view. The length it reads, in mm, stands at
14.4 mm
